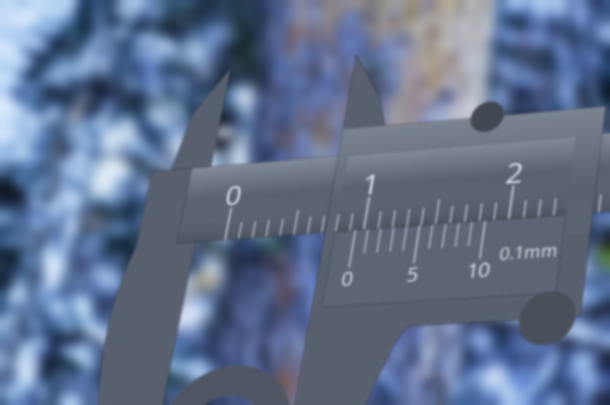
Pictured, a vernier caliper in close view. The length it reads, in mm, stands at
9.4 mm
